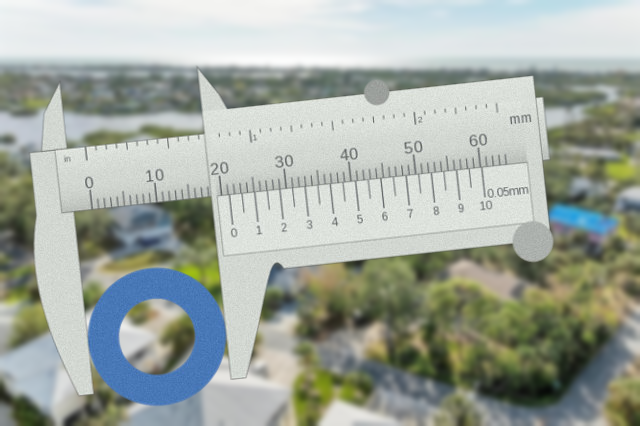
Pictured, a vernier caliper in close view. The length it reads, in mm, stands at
21.2 mm
